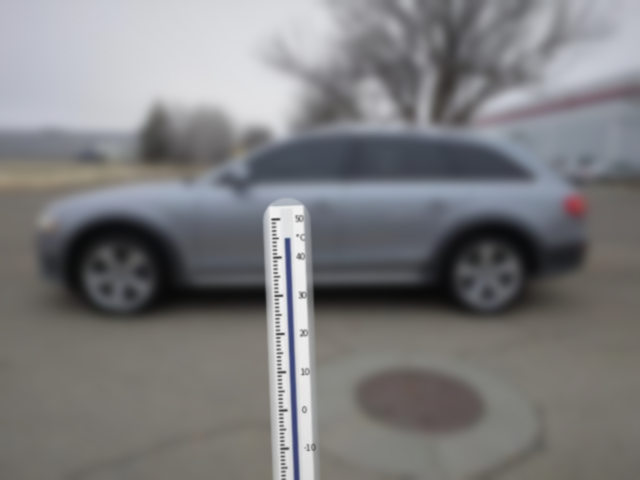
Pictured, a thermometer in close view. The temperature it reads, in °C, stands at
45 °C
